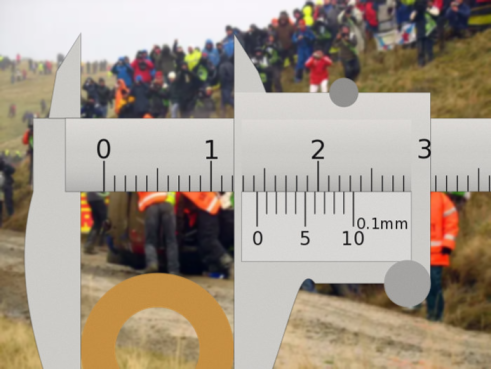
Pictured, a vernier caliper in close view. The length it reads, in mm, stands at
14.3 mm
